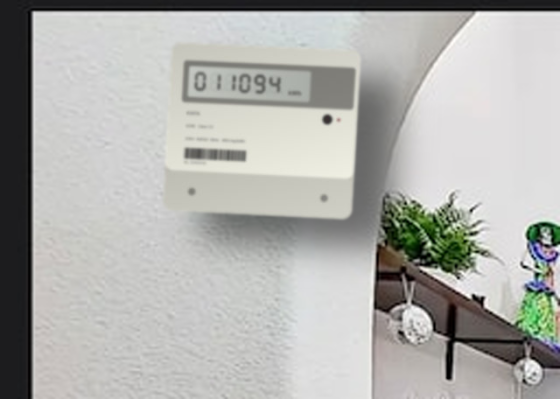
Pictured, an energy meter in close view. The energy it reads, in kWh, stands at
11094 kWh
